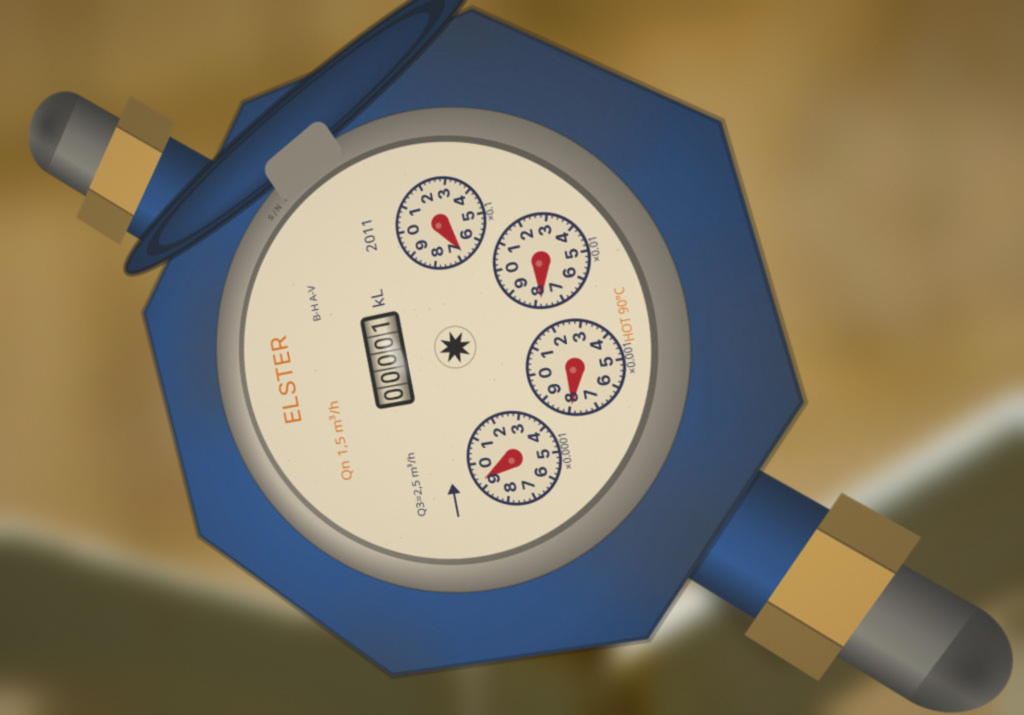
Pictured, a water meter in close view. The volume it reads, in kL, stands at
1.6779 kL
